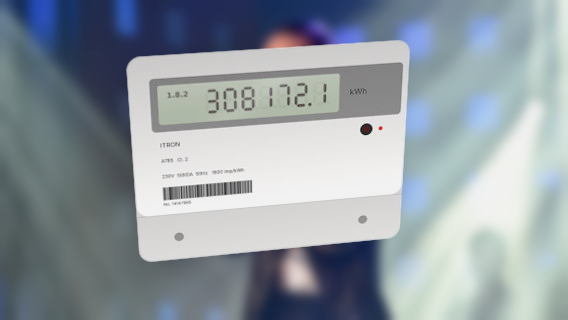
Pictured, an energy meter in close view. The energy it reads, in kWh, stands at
308172.1 kWh
